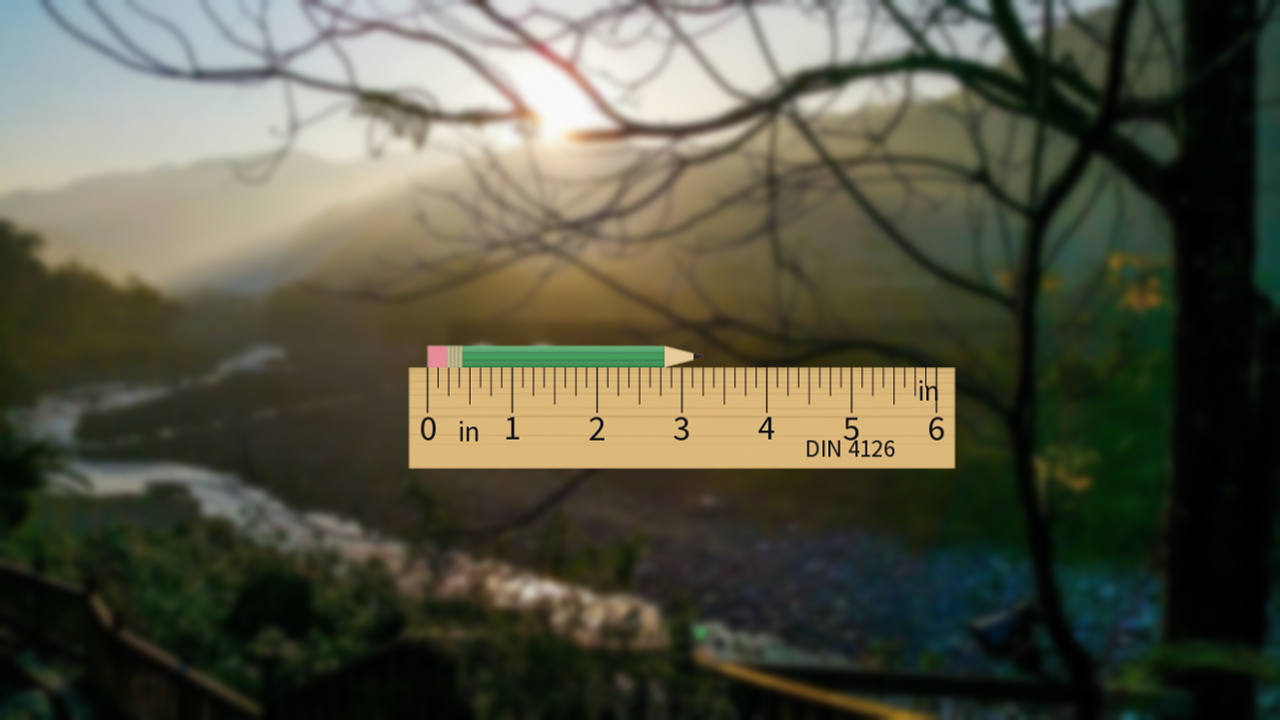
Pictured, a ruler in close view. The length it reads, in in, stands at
3.25 in
